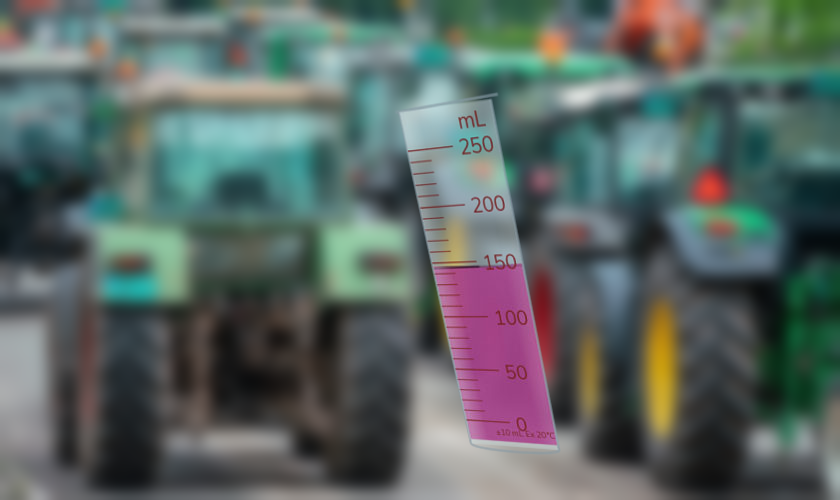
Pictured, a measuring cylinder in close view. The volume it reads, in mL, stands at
145 mL
